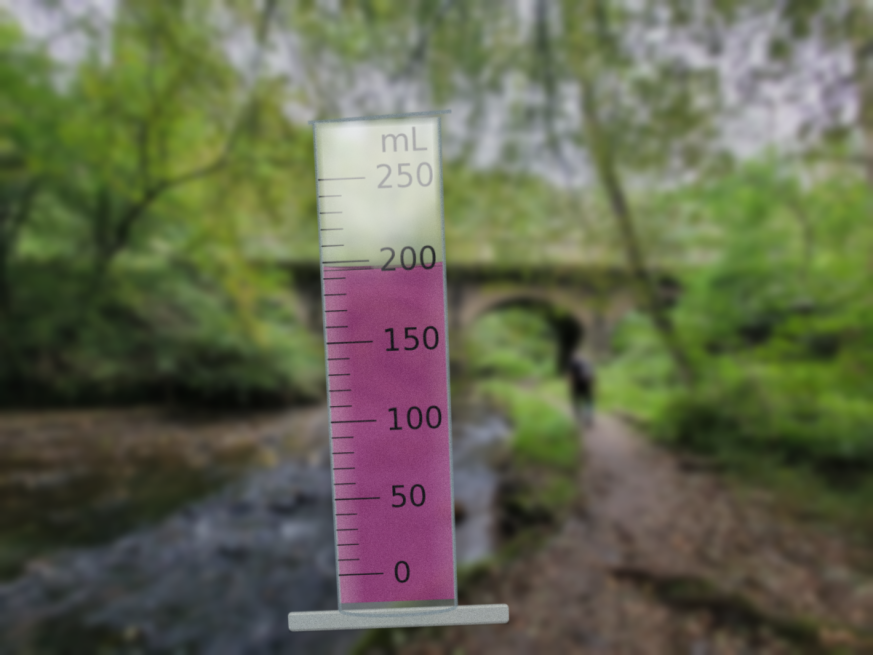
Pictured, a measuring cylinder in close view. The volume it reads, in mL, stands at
195 mL
